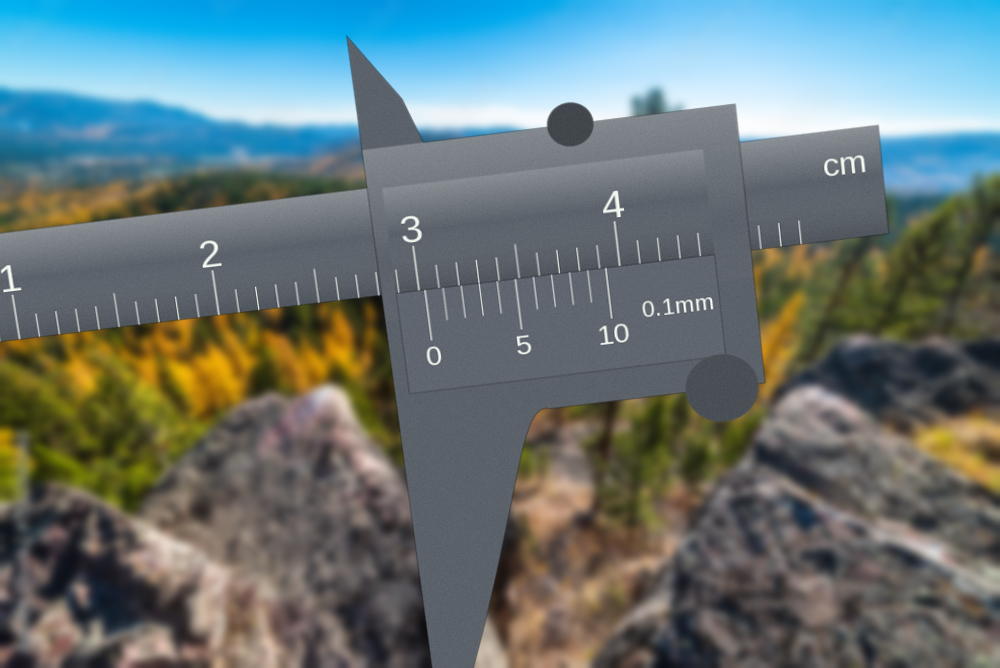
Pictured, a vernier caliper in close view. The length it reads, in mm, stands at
30.3 mm
